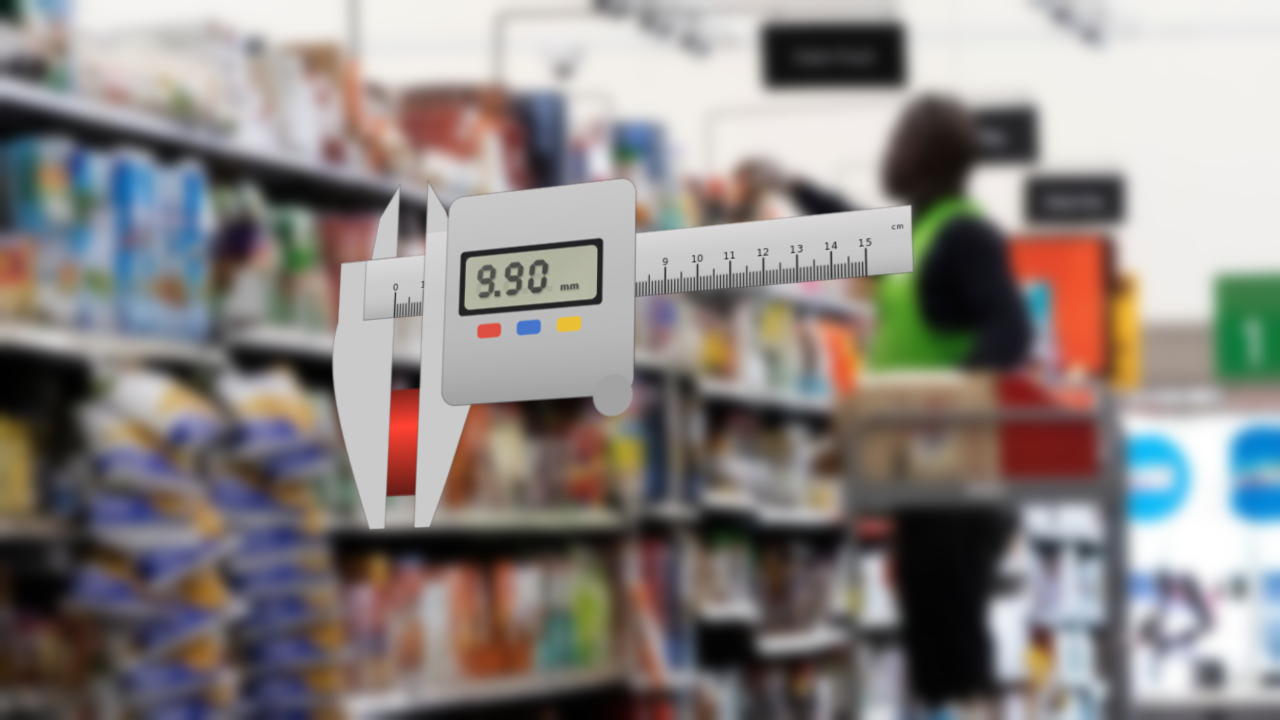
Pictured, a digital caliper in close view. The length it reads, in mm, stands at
9.90 mm
